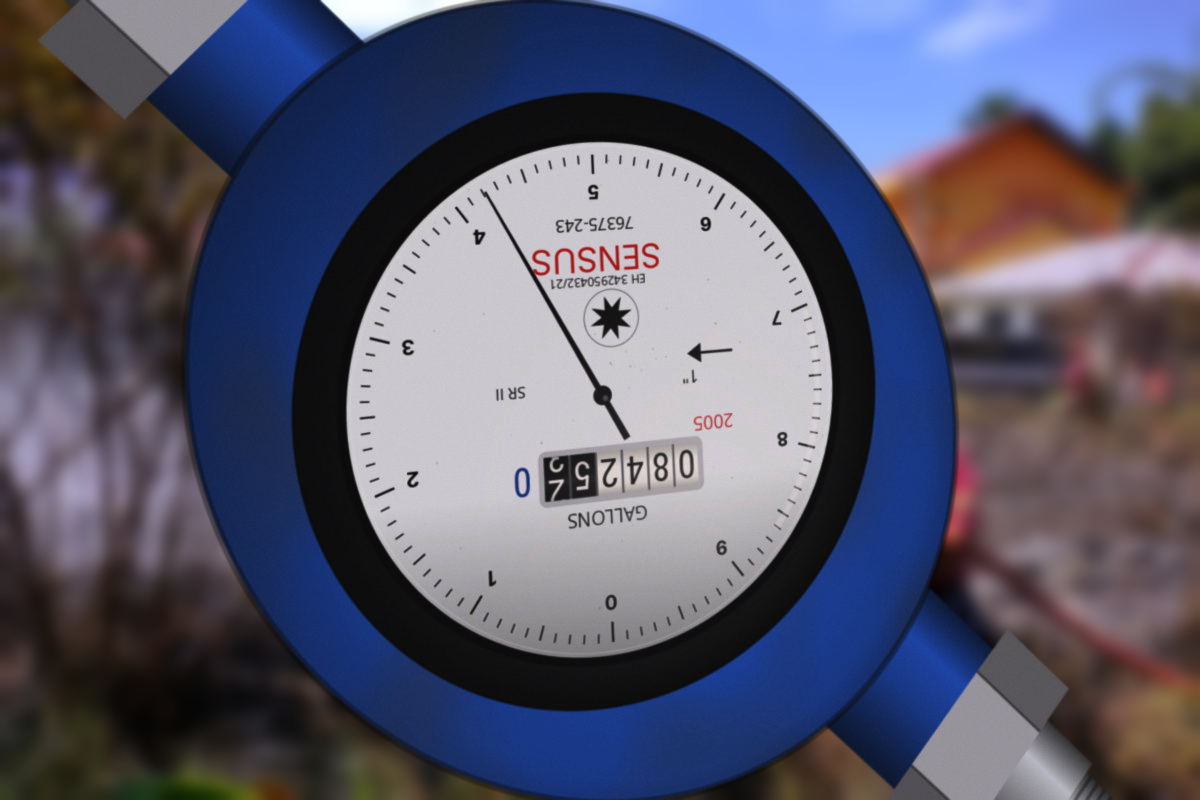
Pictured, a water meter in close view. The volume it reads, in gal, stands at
842524.2 gal
